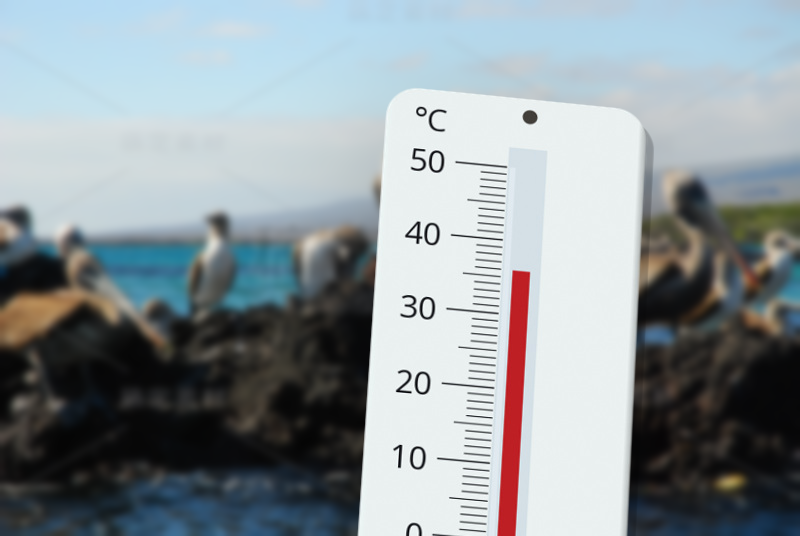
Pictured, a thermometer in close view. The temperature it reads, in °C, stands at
36 °C
